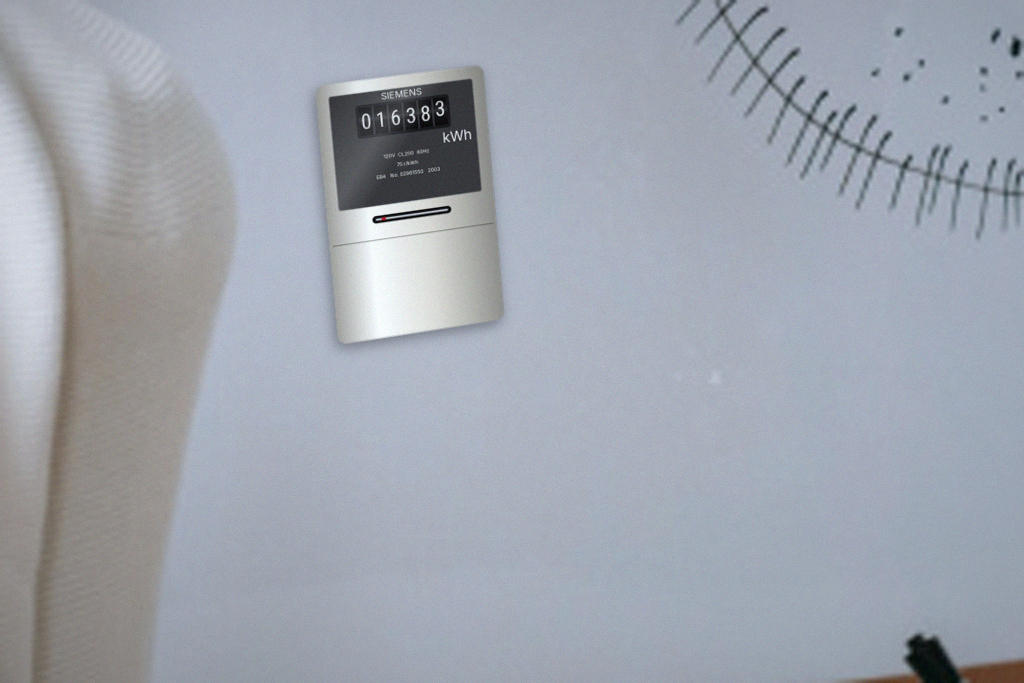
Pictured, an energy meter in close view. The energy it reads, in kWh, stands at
16383 kWh
